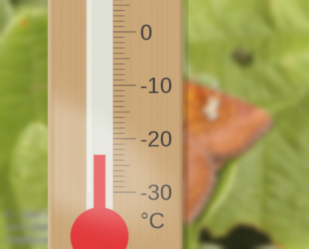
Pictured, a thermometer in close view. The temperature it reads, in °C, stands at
-23 °C
